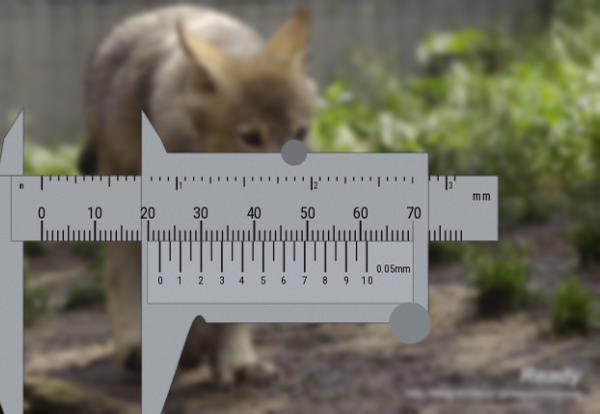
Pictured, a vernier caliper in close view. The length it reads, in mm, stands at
22.2 mm
